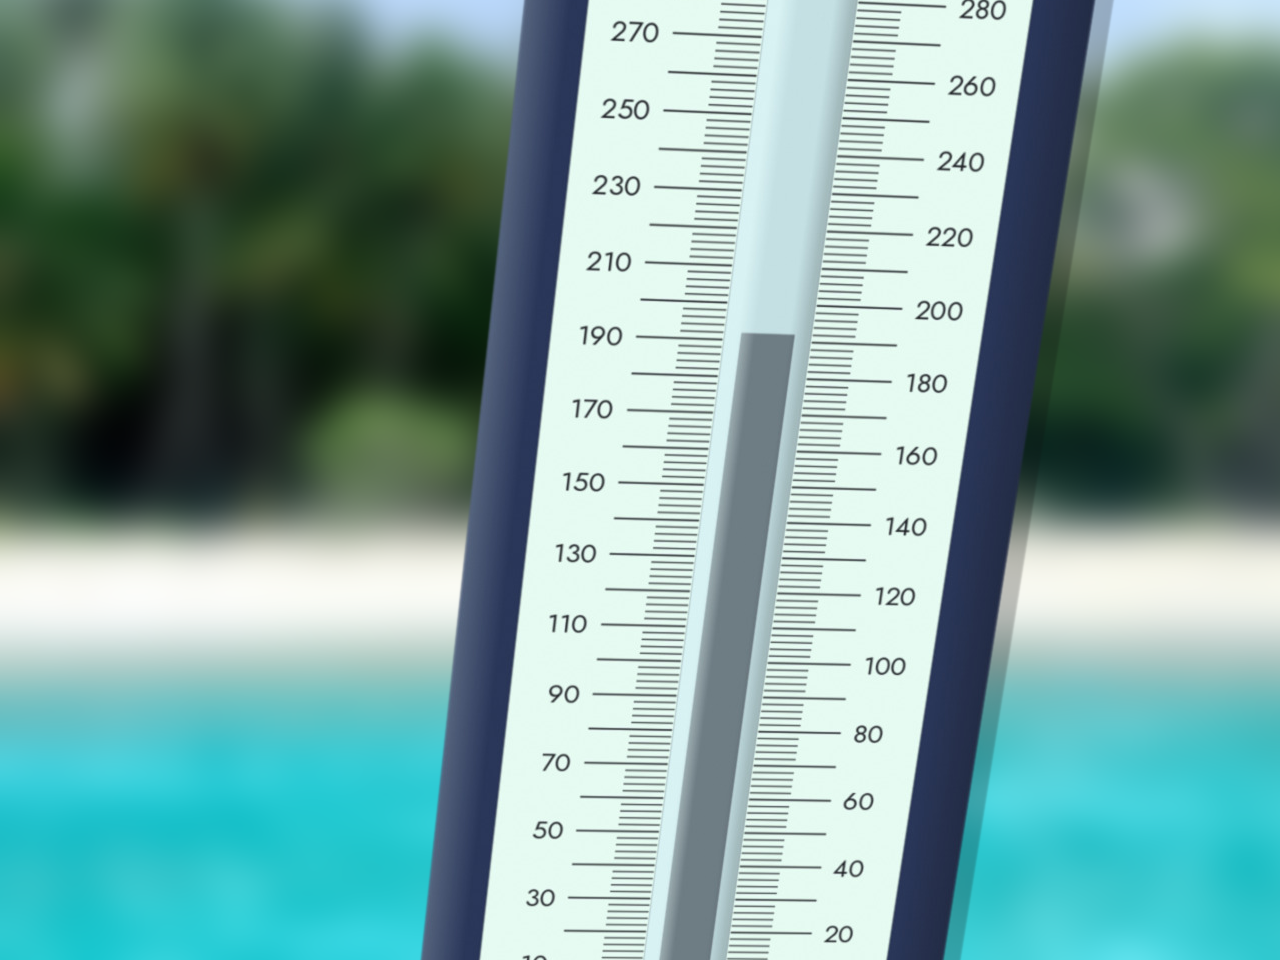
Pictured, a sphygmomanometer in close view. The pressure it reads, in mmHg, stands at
192 mmHg
